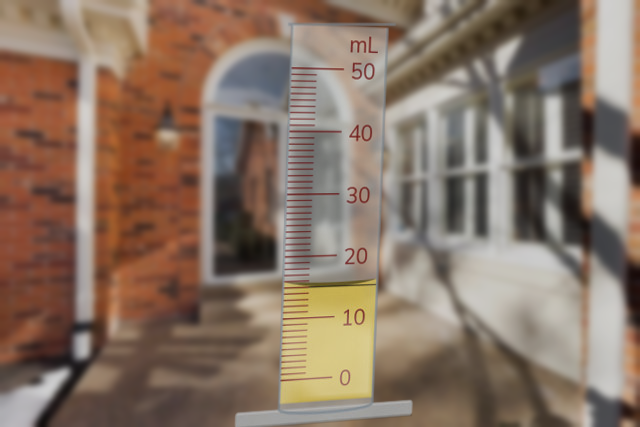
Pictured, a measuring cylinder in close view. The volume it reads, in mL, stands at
15 mL
